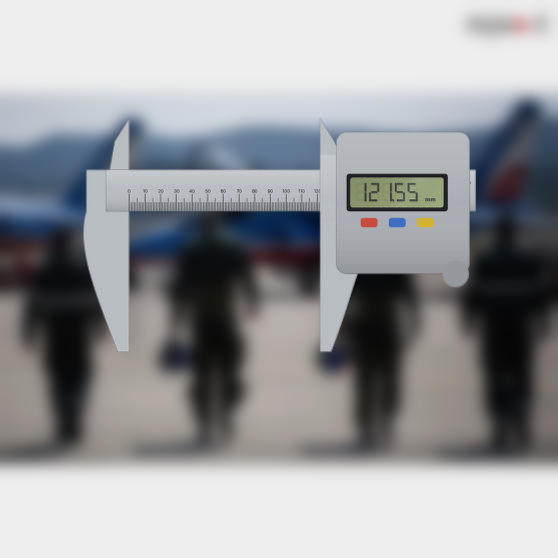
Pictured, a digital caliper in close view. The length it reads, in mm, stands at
121.55 mm
